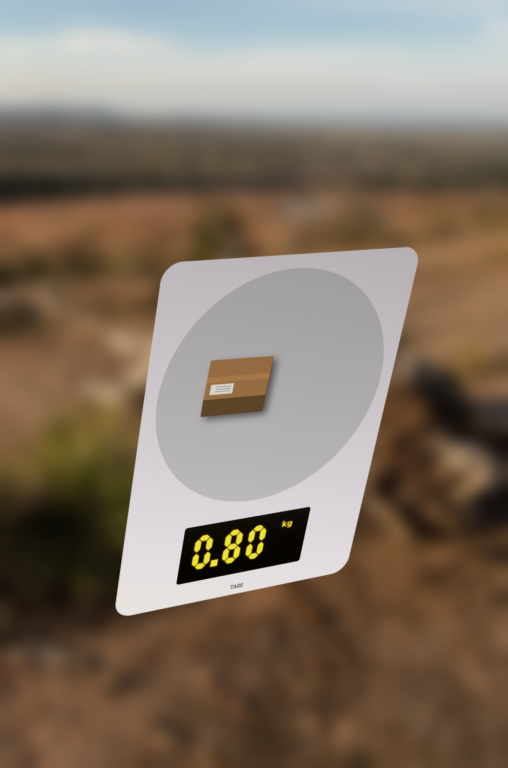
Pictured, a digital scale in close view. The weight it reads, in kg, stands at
0.80 kg
